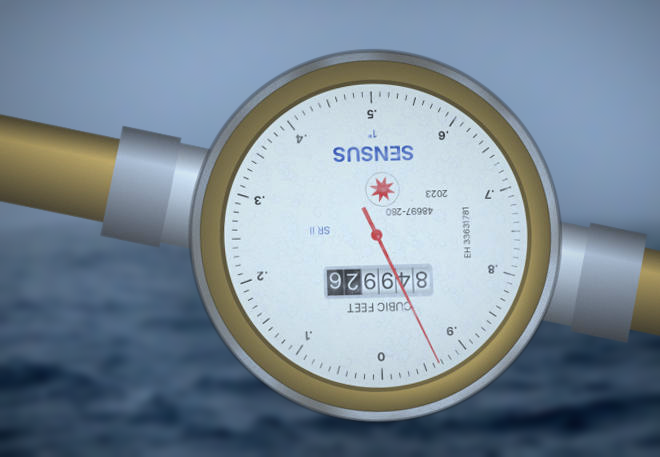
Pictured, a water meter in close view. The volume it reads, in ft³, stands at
849925.93 ft³
